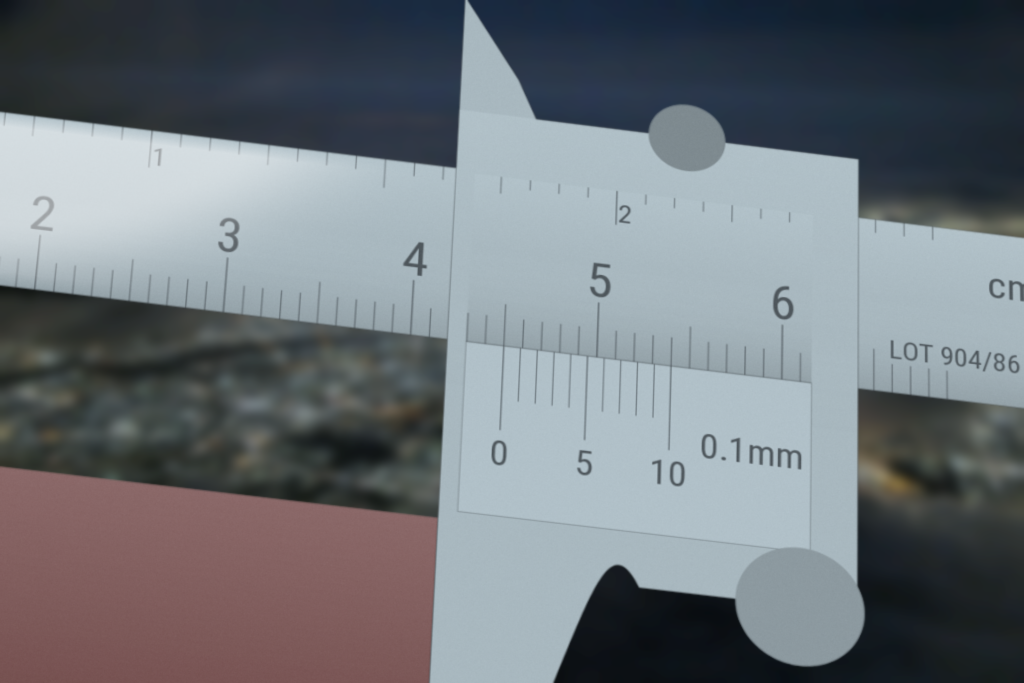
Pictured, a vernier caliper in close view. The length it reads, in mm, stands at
45.0 mm
